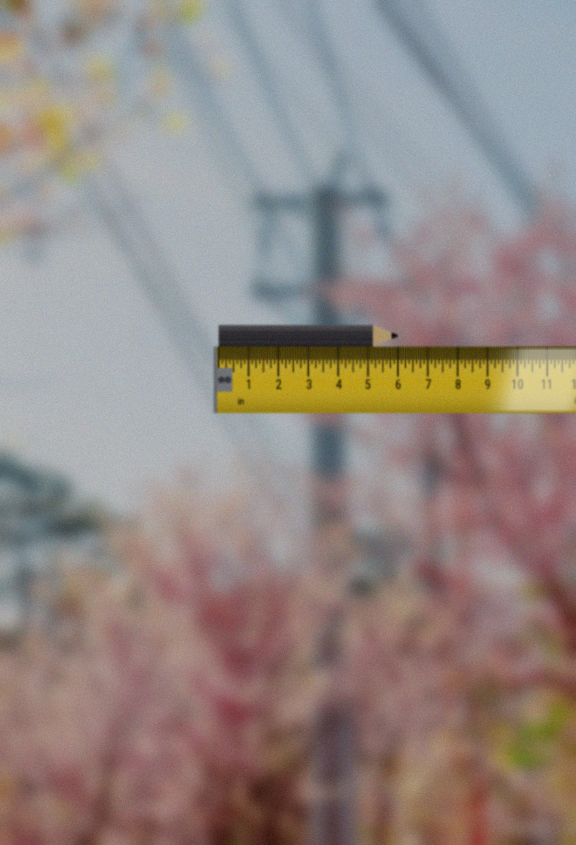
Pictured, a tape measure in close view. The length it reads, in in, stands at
6 in
